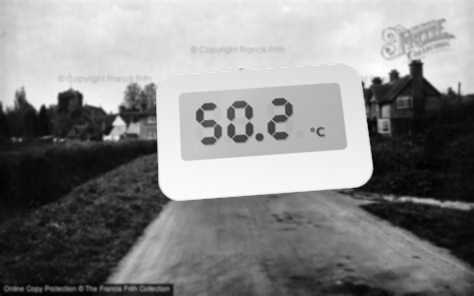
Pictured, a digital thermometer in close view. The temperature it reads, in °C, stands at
50.2 °C
